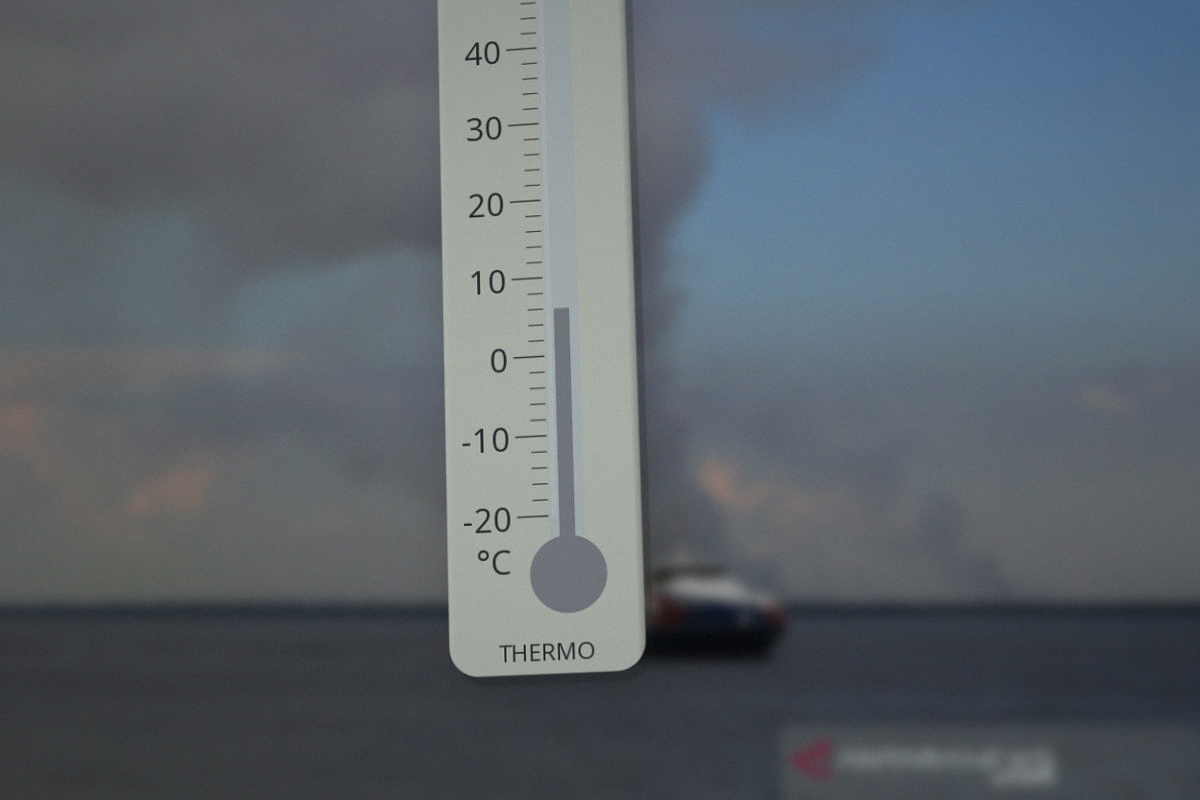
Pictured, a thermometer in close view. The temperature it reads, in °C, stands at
6 °C
